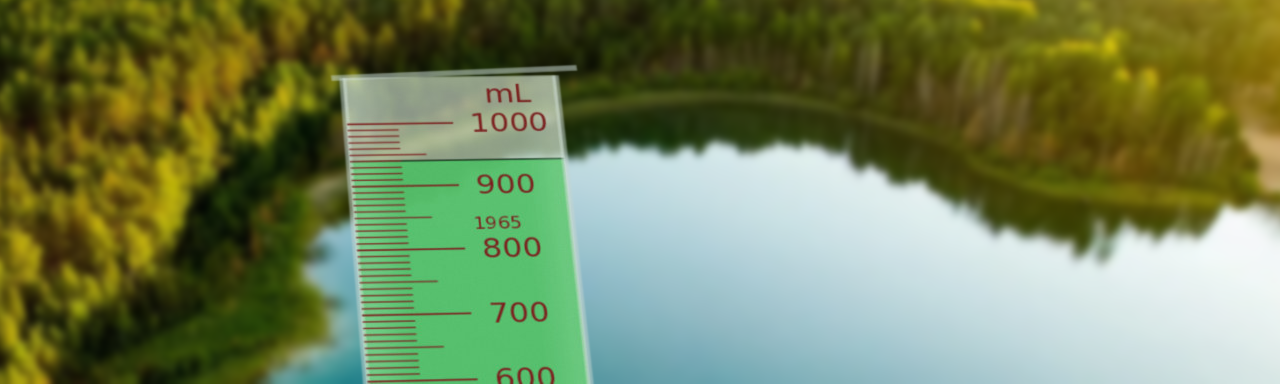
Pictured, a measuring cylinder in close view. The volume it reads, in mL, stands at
940 mL
